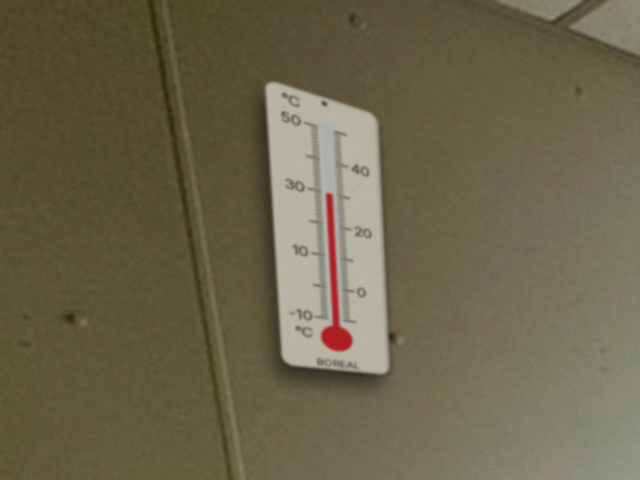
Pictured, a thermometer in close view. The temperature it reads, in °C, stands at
30 °C
